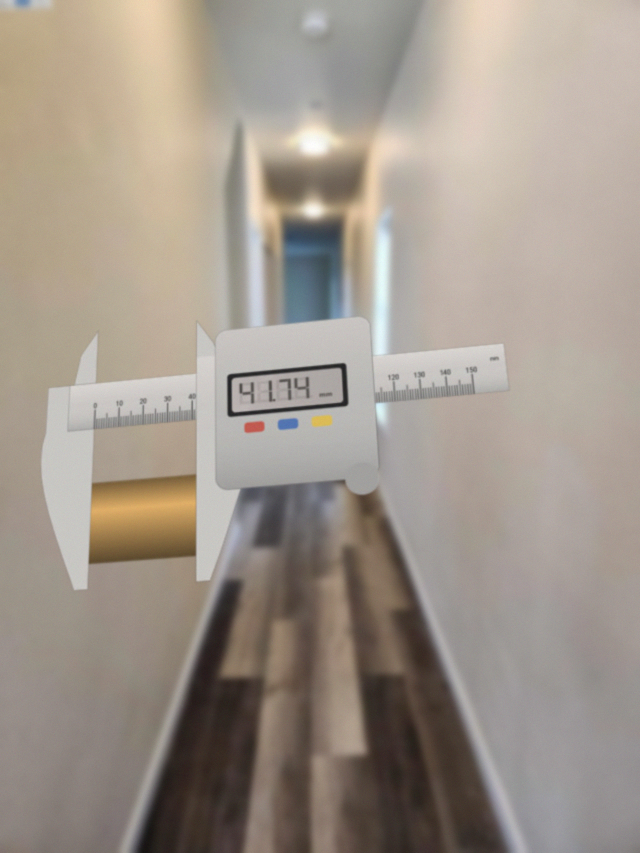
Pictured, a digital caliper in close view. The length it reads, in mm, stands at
41.74 mm
